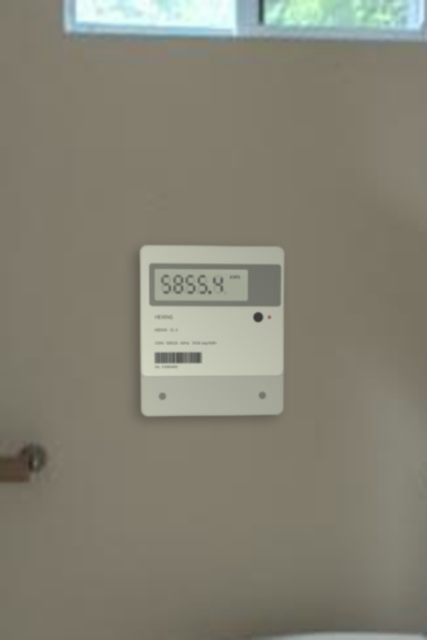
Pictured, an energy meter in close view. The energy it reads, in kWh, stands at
5855.4 kWh
